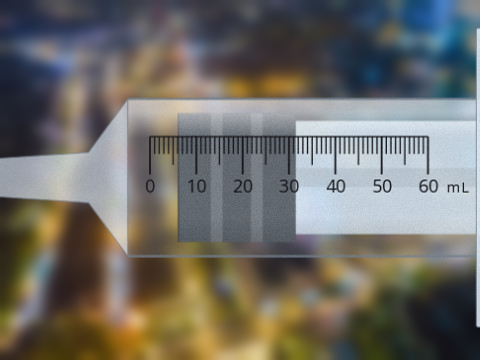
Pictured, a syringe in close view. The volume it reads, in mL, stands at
6 mL
